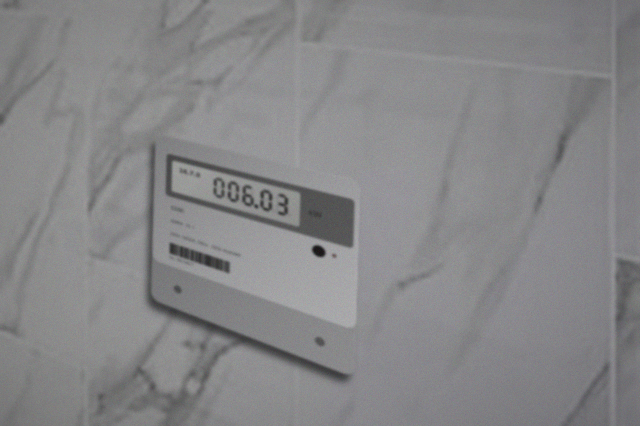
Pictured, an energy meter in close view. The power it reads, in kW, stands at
6.03 kW
